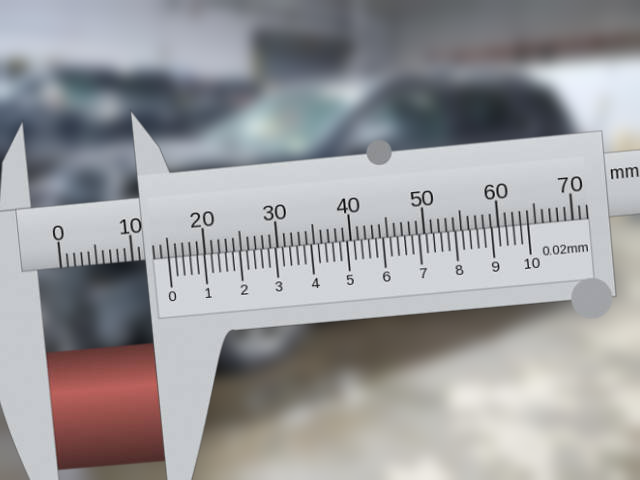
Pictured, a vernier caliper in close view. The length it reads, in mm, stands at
15.0 mm
